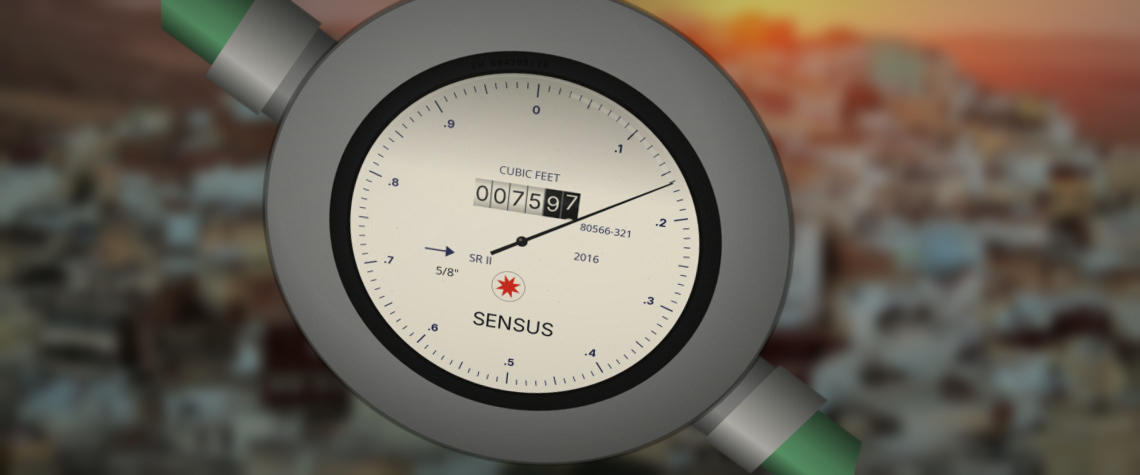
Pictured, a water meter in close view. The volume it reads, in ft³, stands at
7597.16 ft³
